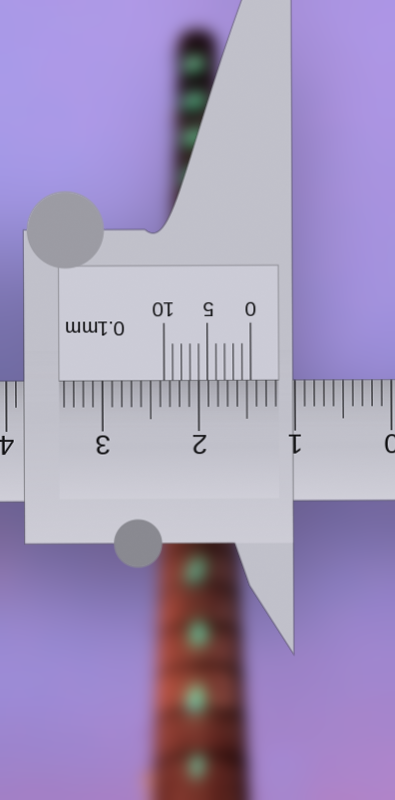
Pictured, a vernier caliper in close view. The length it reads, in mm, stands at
14.6 mm
